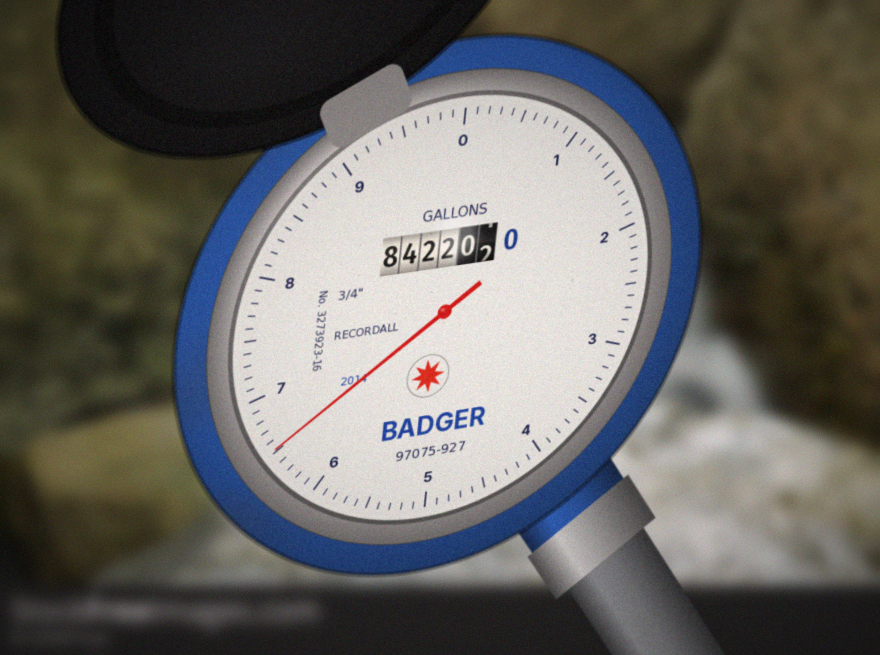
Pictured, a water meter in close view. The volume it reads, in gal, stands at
8422016.5 gal
